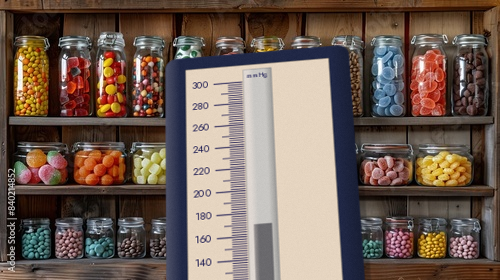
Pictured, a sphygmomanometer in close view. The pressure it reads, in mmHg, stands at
170 mmHg
